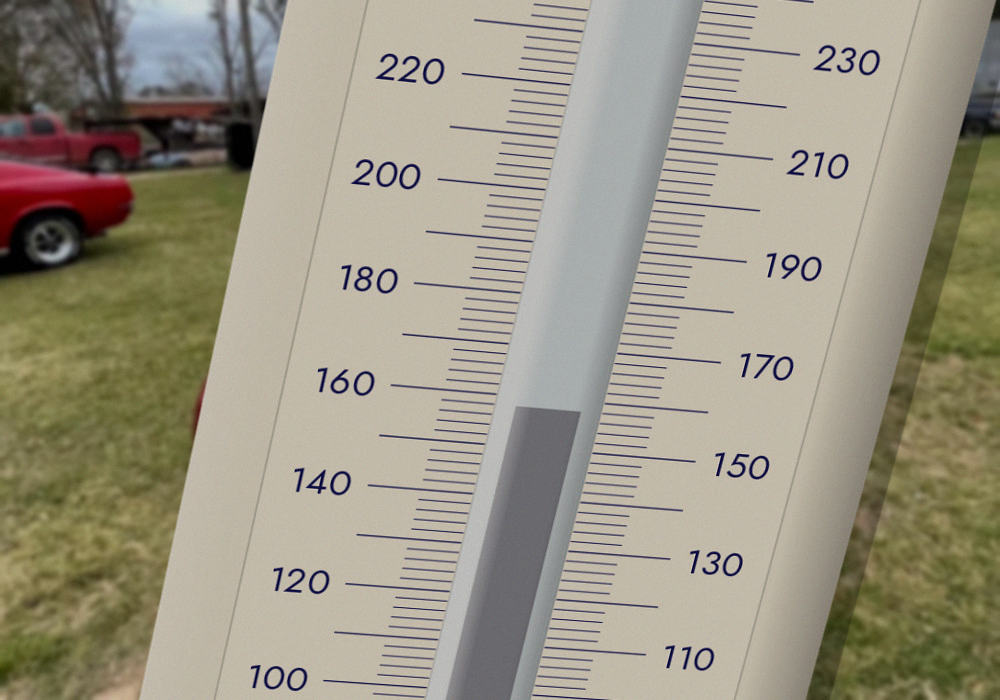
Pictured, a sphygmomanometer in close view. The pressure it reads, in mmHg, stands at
158 mmHg
